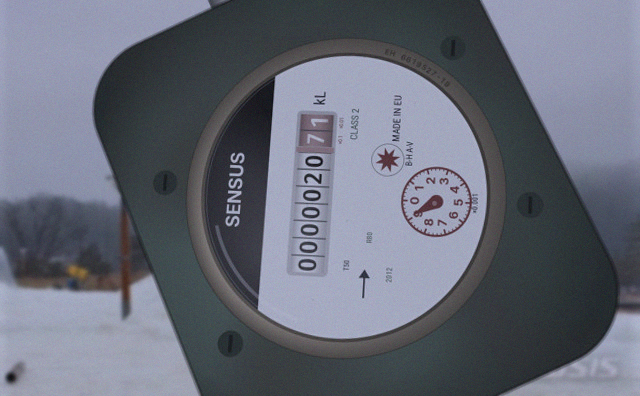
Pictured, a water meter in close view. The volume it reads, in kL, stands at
20.709 kL
